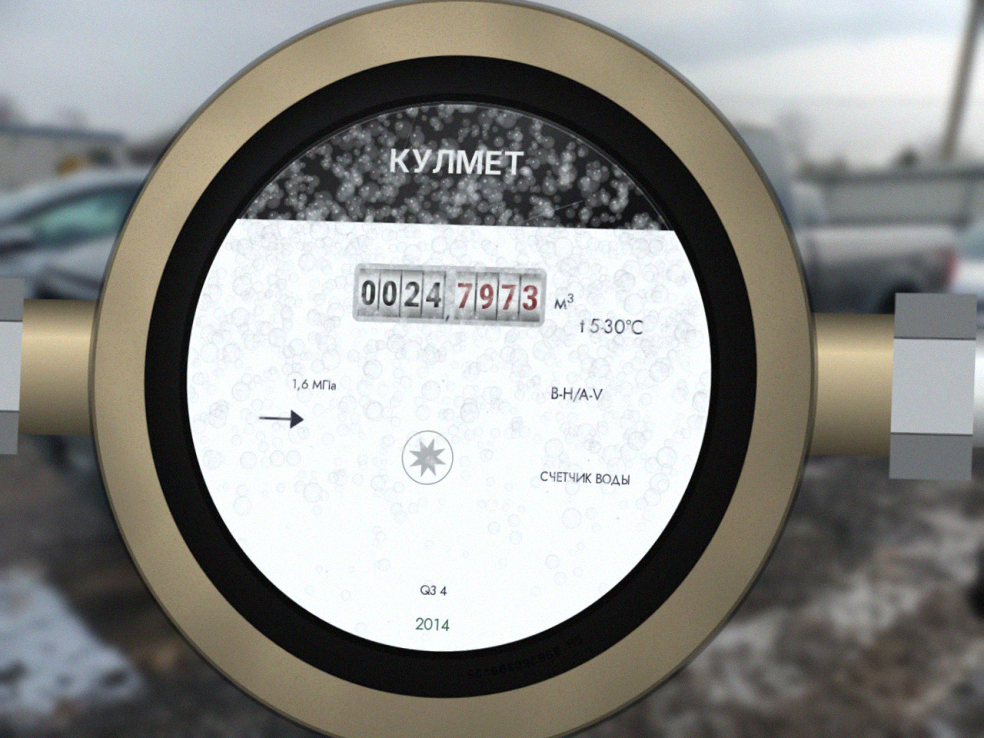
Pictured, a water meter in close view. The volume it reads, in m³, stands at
24.7973 m³
